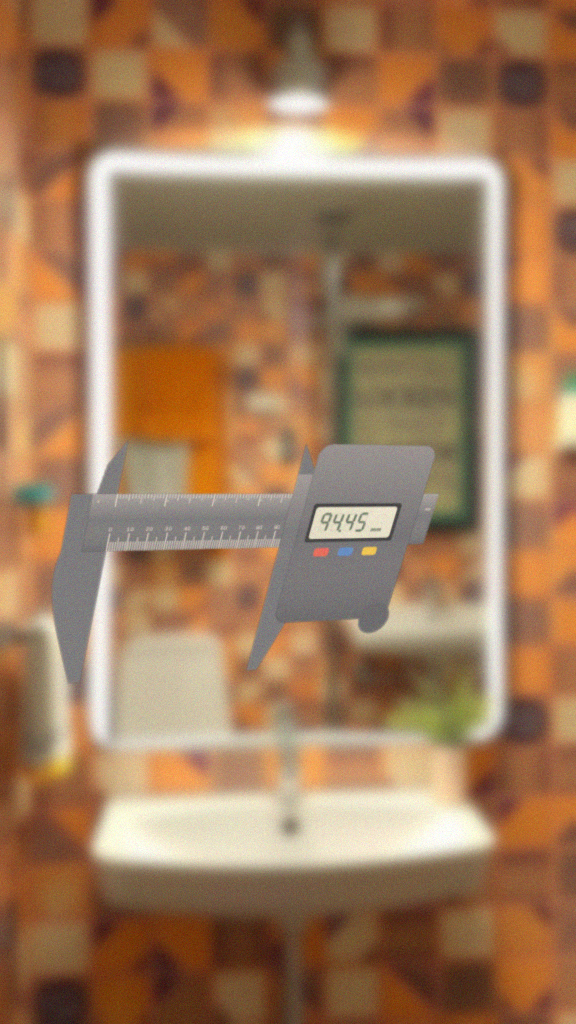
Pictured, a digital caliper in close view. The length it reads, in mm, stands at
94.45 mm
